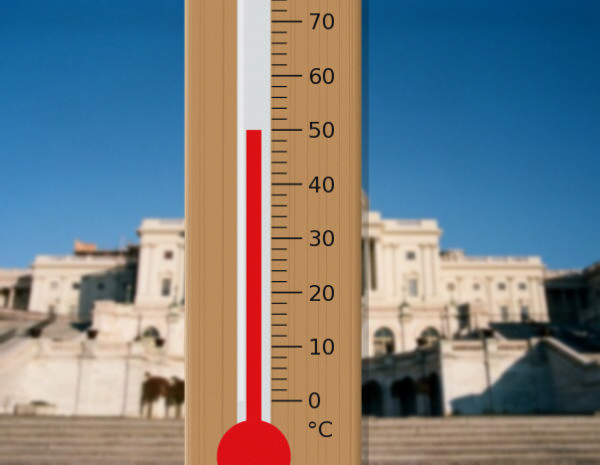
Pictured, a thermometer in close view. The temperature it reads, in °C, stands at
50 °C
